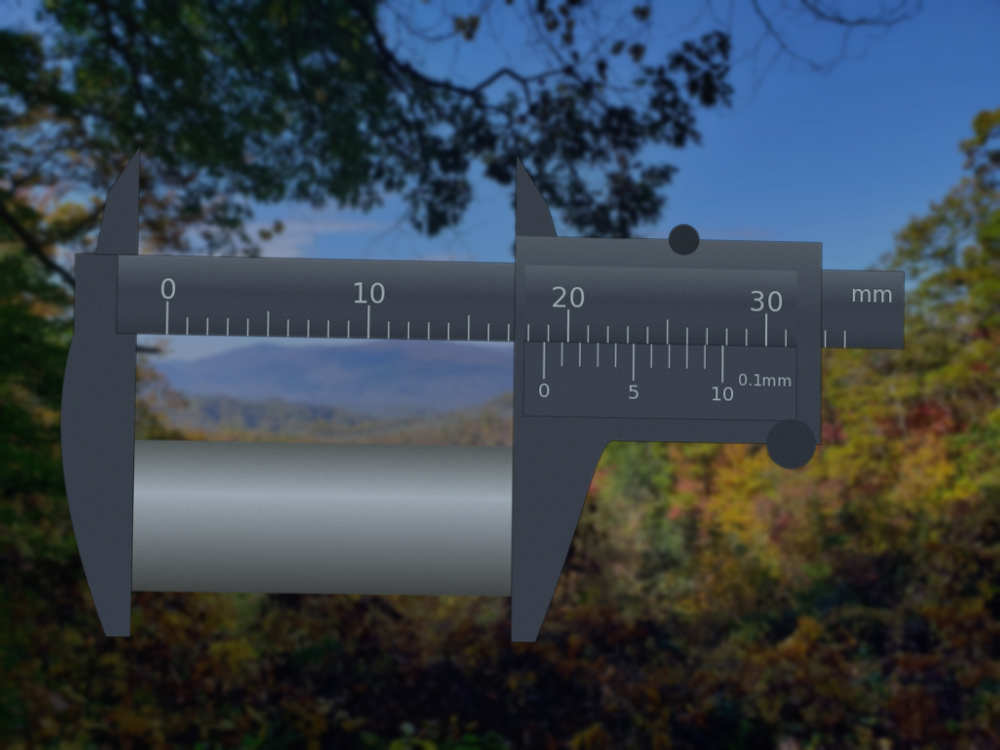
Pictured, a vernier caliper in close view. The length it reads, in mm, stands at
18.8 mm
